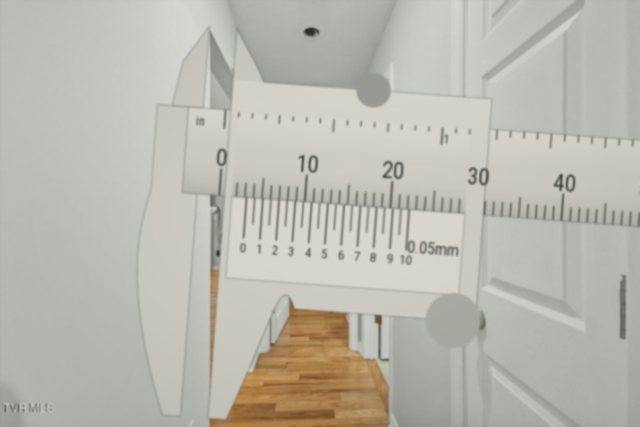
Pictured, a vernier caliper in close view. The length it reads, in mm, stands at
3.2 mm
